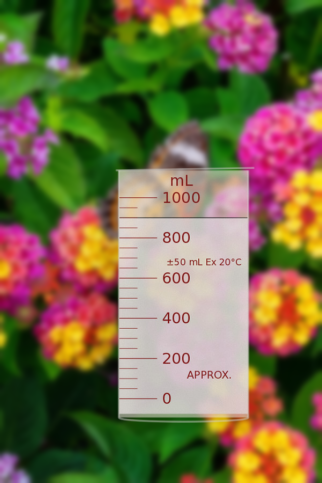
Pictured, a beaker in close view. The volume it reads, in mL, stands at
900 mL
